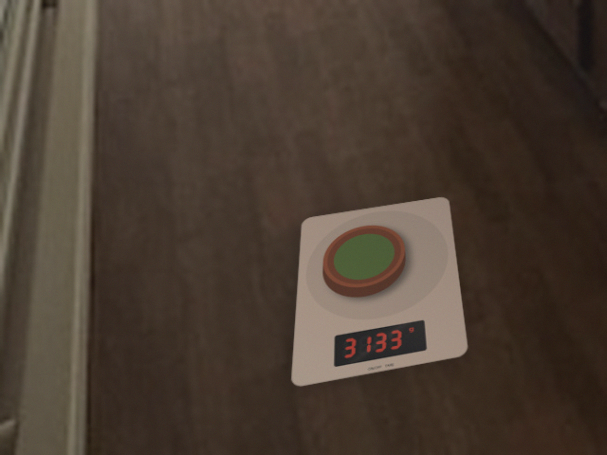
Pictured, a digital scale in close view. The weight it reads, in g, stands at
3133 g
